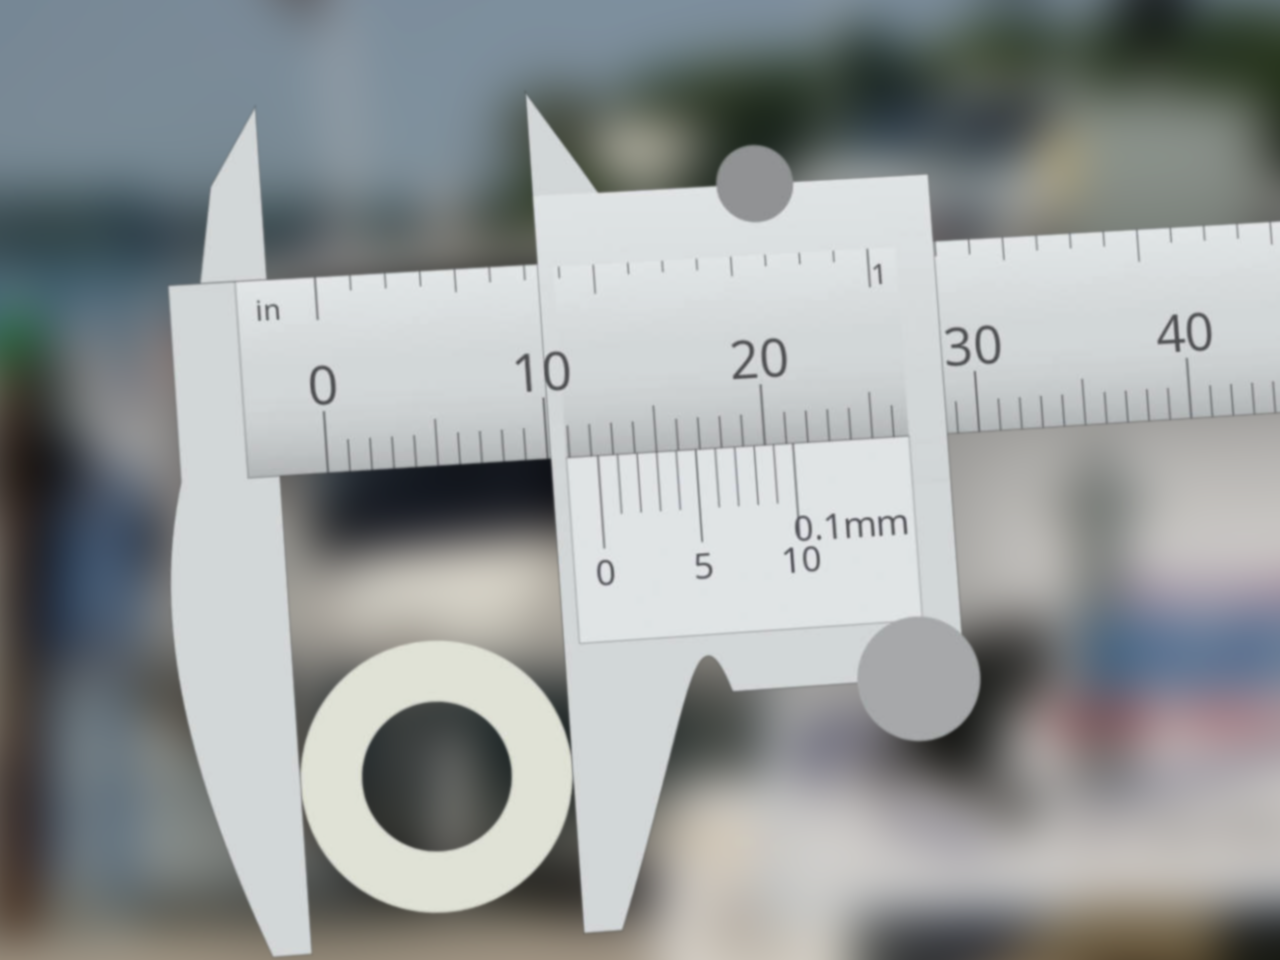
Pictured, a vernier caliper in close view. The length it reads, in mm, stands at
12.3 mm
